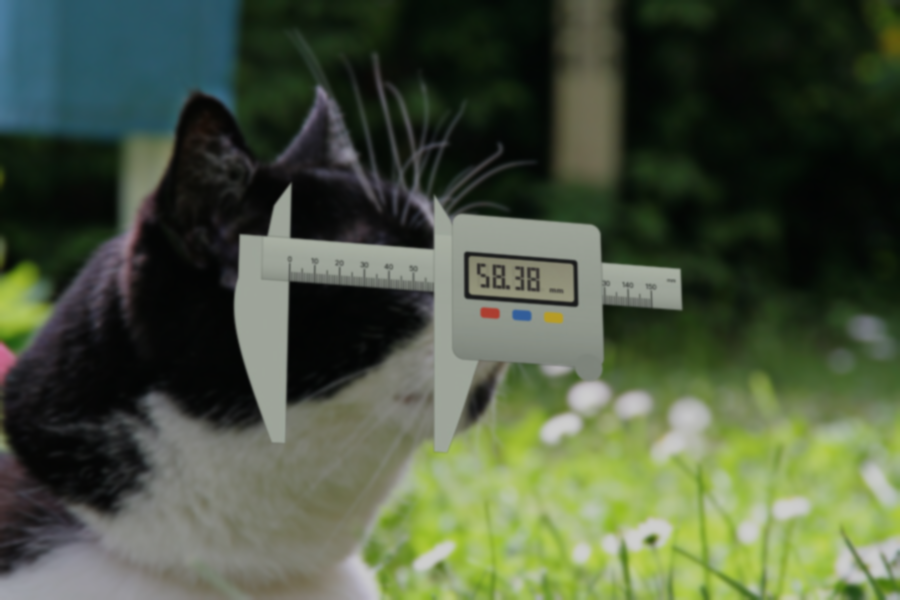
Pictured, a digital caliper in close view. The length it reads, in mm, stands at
58.38 mm
